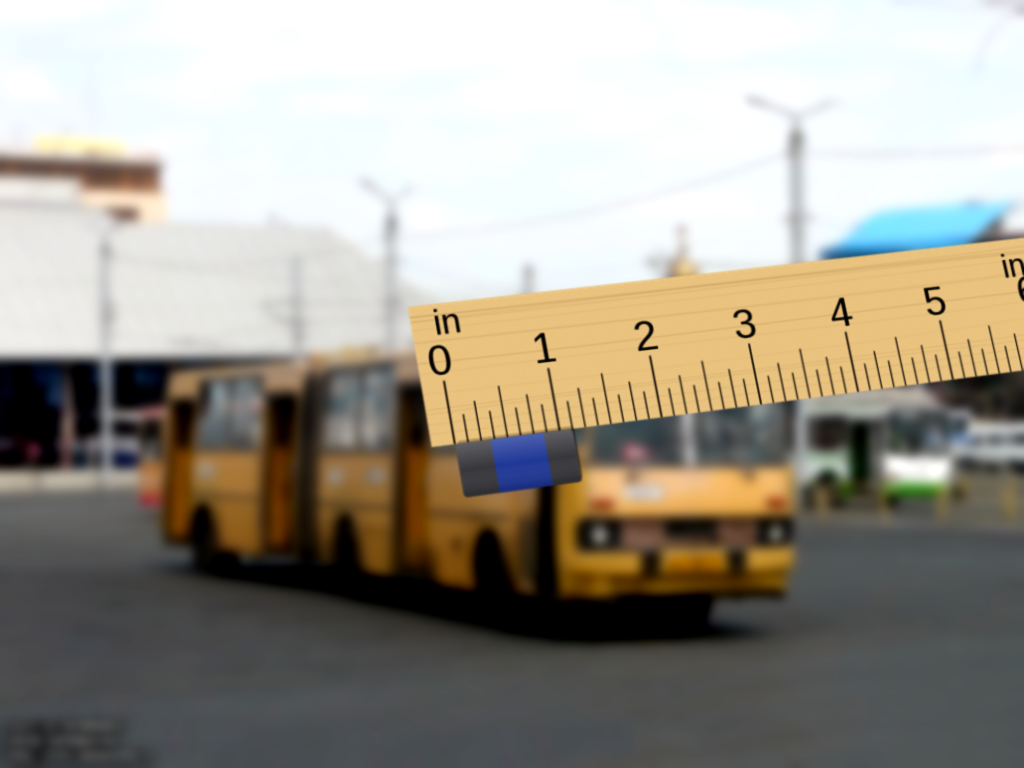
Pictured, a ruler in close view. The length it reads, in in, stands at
1.125 in
